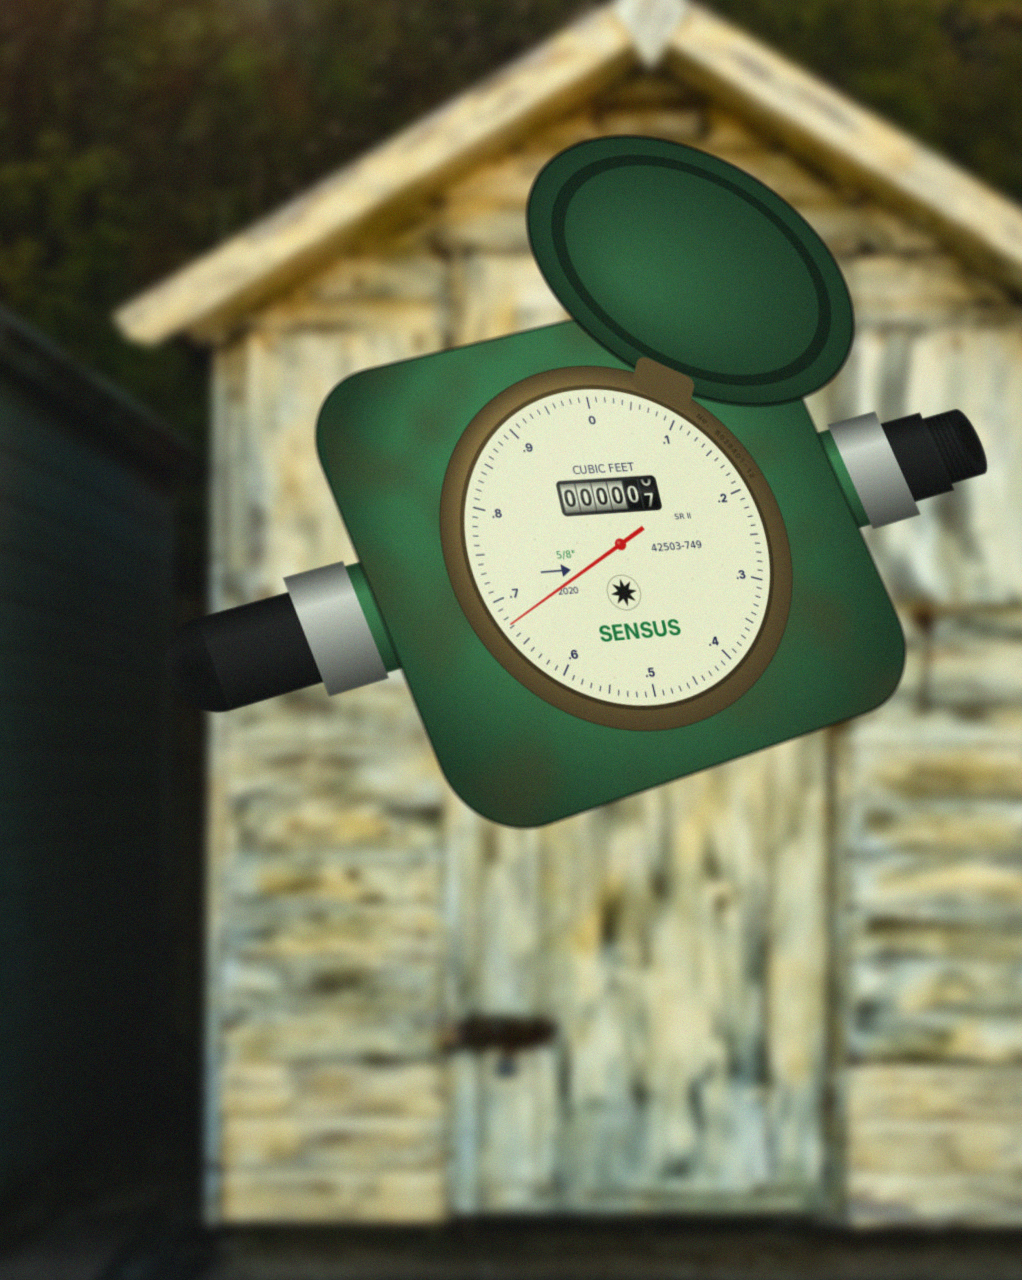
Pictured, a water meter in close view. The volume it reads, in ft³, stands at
6.67 ft³
